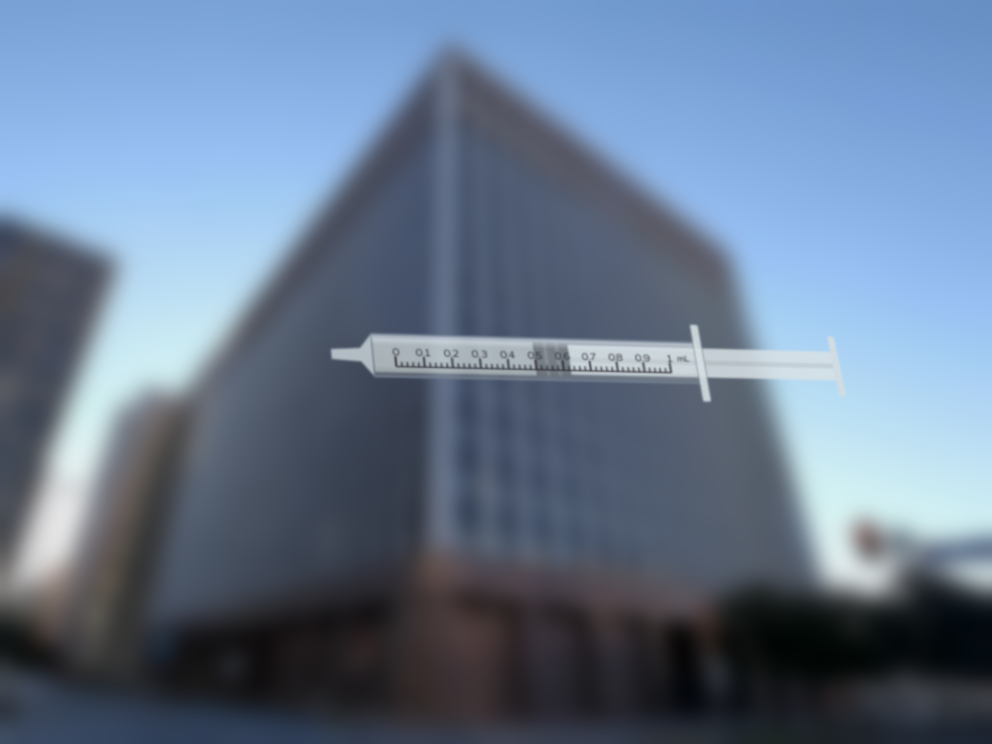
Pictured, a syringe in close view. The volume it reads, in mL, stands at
0.5 mL
